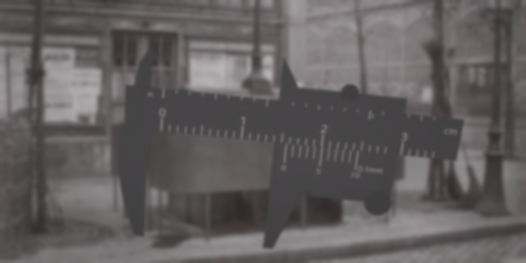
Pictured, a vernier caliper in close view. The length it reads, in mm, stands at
15.6 mm
